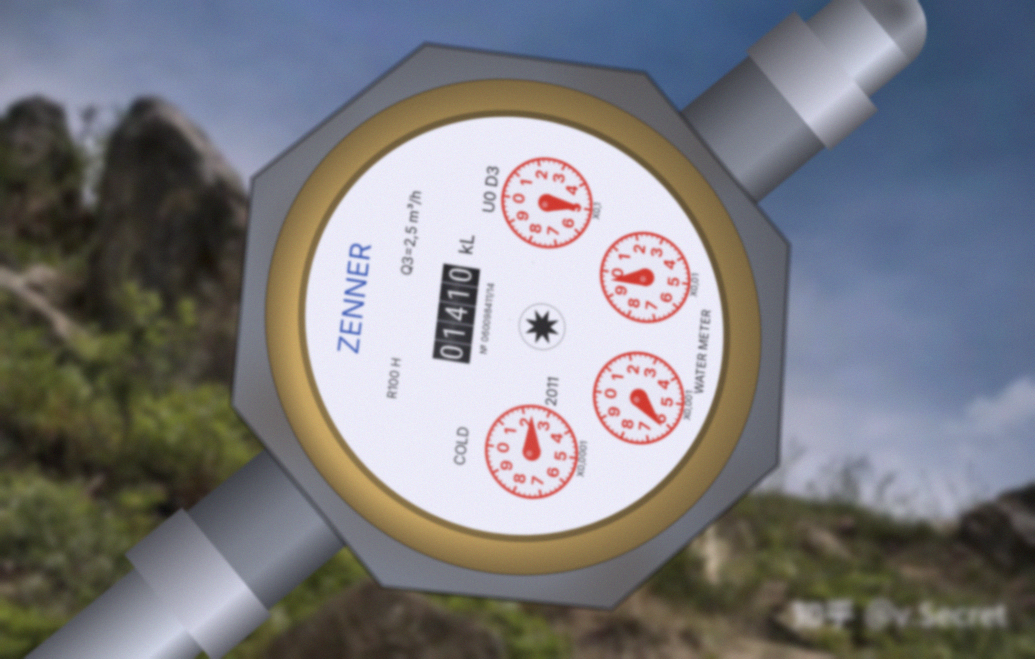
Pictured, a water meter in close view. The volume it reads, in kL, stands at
1410.4962 kL
